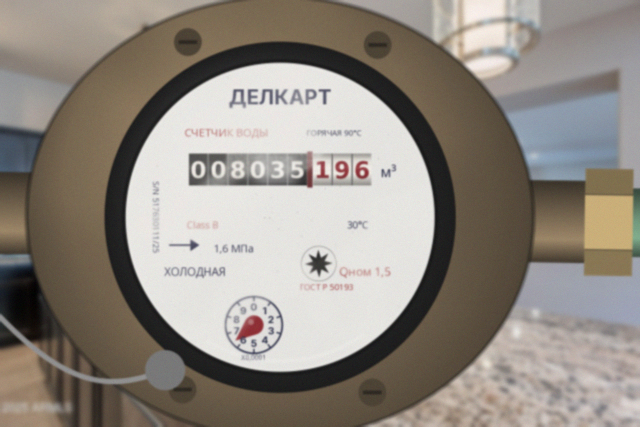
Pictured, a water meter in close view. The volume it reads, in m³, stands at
8035.1966 m³
